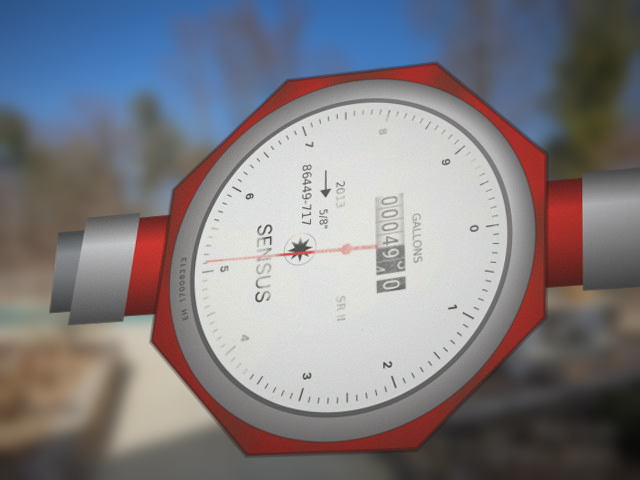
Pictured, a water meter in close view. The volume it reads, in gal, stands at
4935.1 gal
